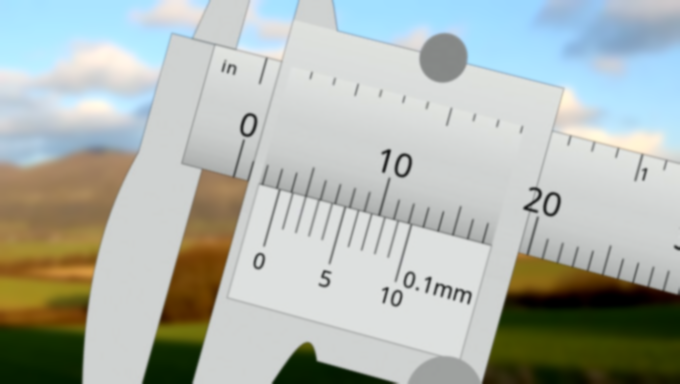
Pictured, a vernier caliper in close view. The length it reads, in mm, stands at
3.2 mm
